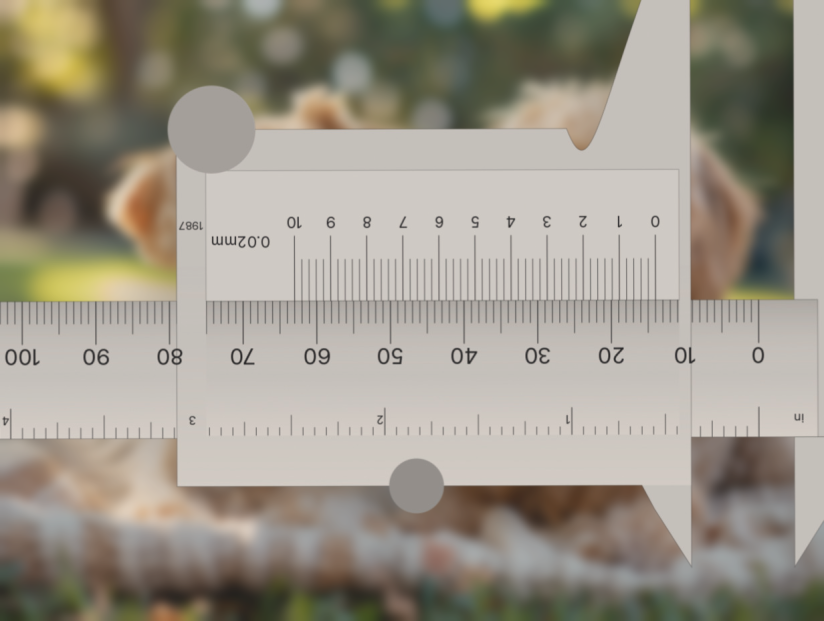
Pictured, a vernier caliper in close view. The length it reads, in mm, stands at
14.0 mm
